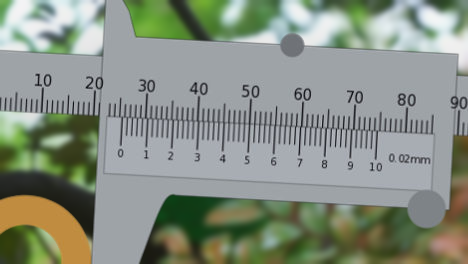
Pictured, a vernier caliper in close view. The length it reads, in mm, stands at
25.5 mm
